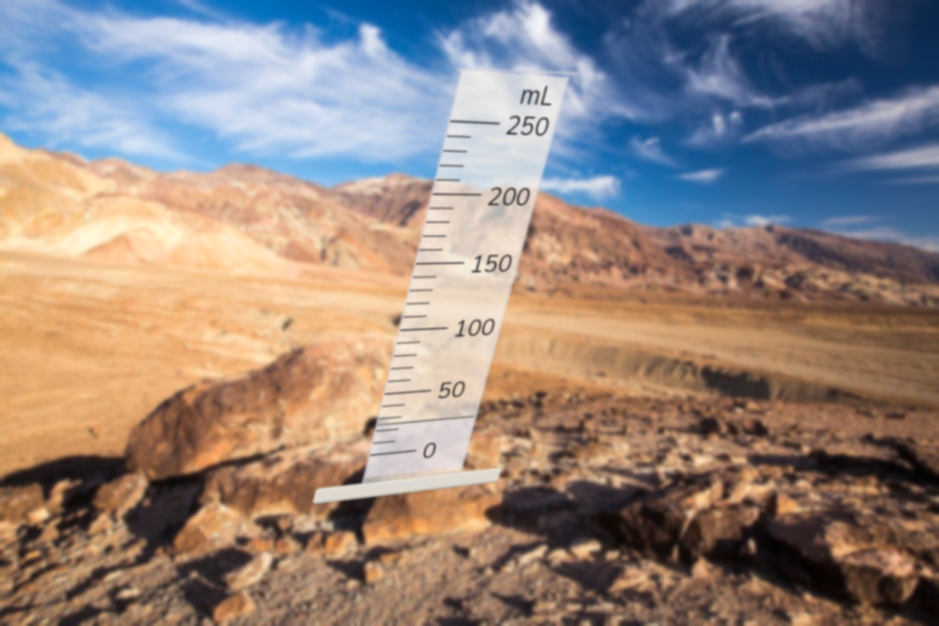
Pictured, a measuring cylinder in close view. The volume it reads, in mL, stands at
25 mL
